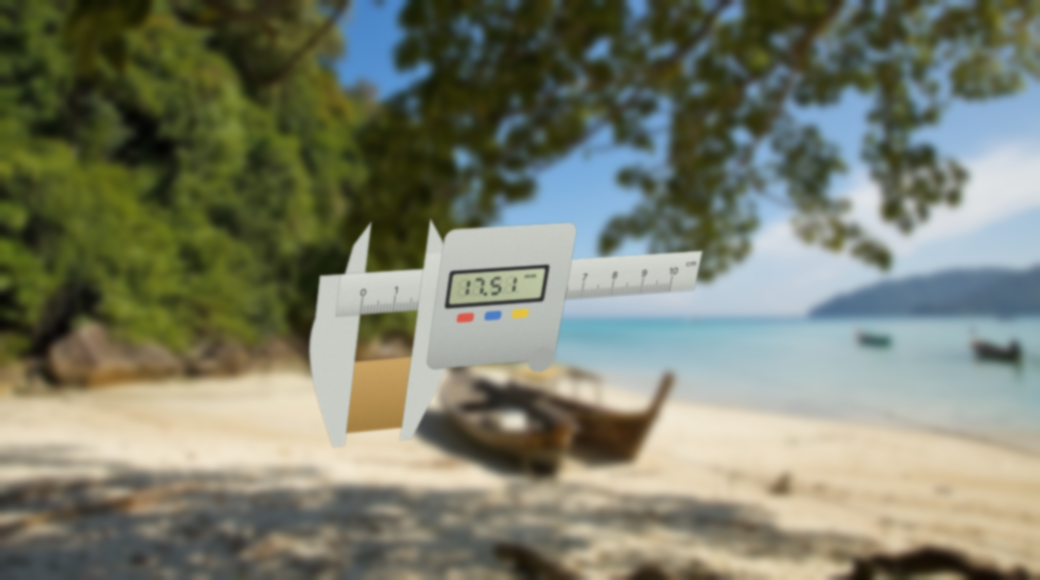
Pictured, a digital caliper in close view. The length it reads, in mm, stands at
17.51 mm
